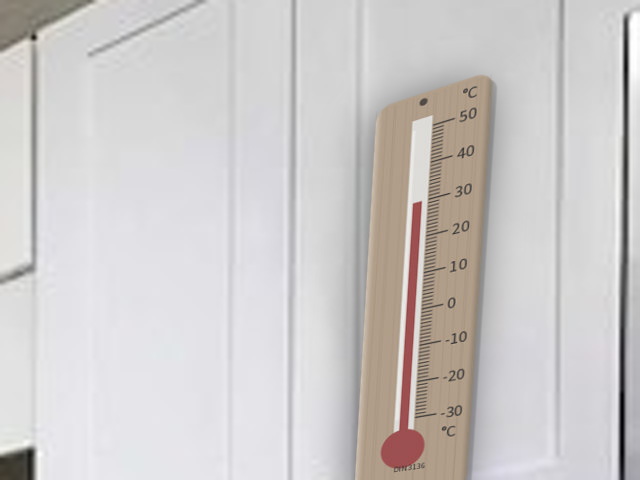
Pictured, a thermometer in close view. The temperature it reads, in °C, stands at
30 °C
